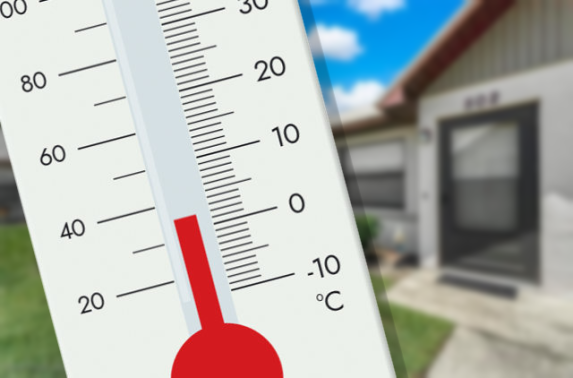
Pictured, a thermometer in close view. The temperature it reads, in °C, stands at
2 °C
